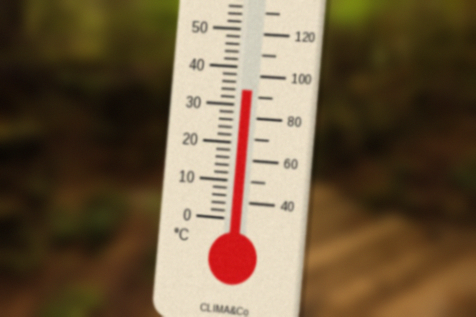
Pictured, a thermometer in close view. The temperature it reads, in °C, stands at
34 °C
